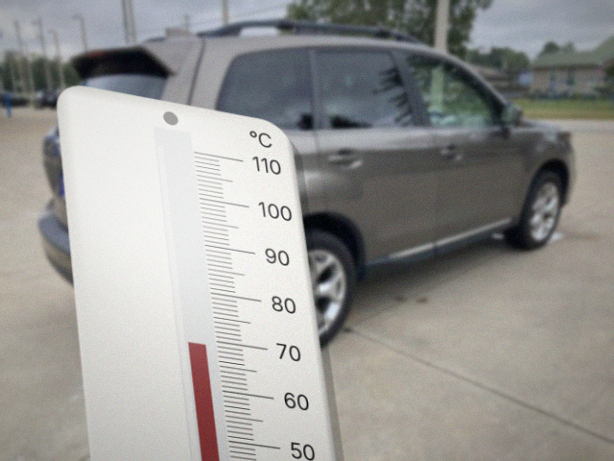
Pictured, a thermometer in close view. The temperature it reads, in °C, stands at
69 °C
